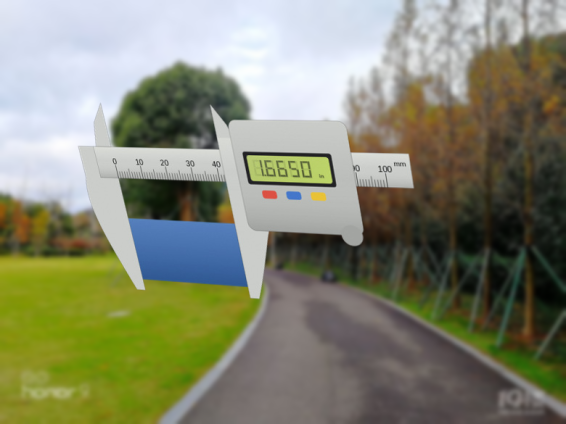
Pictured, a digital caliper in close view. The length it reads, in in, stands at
1.6650 in
